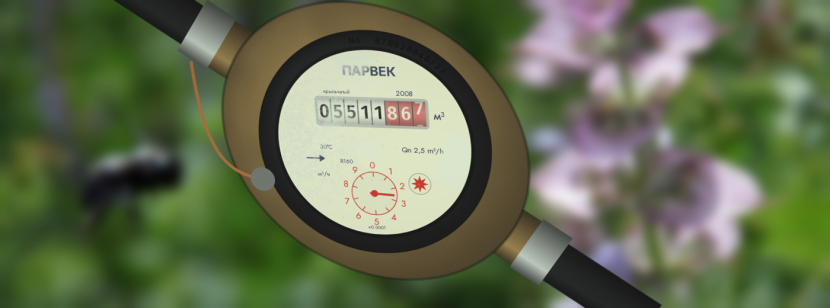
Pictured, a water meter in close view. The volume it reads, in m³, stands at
5511.8672 m³
